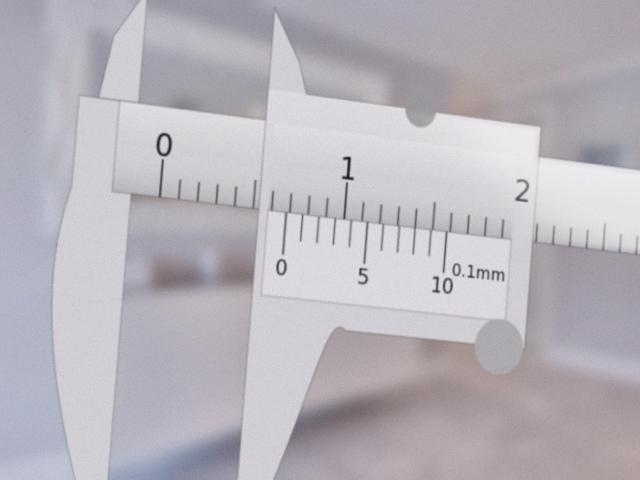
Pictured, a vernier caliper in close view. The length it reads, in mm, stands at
6.8 mm
